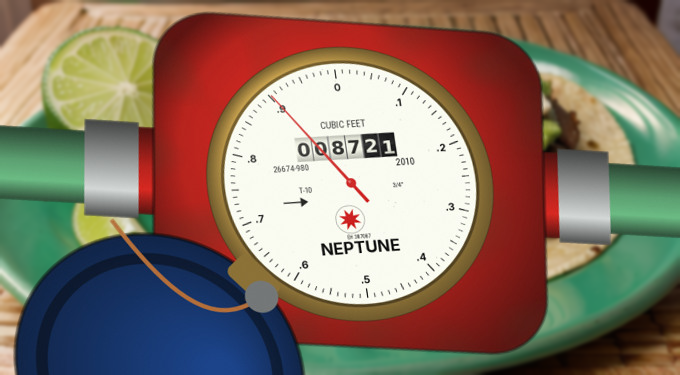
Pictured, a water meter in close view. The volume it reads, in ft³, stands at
8720.90 ft³
